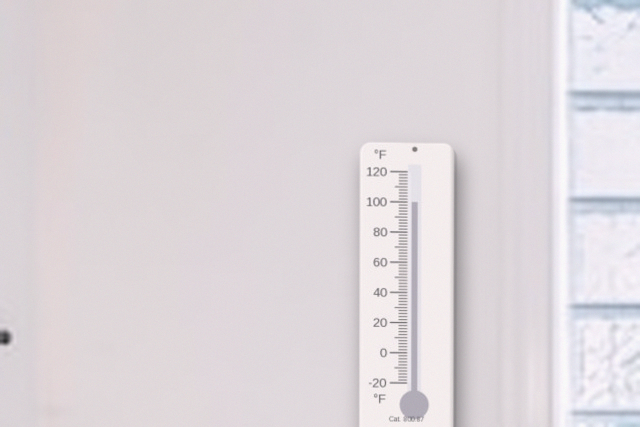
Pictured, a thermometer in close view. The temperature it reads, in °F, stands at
100 °F
